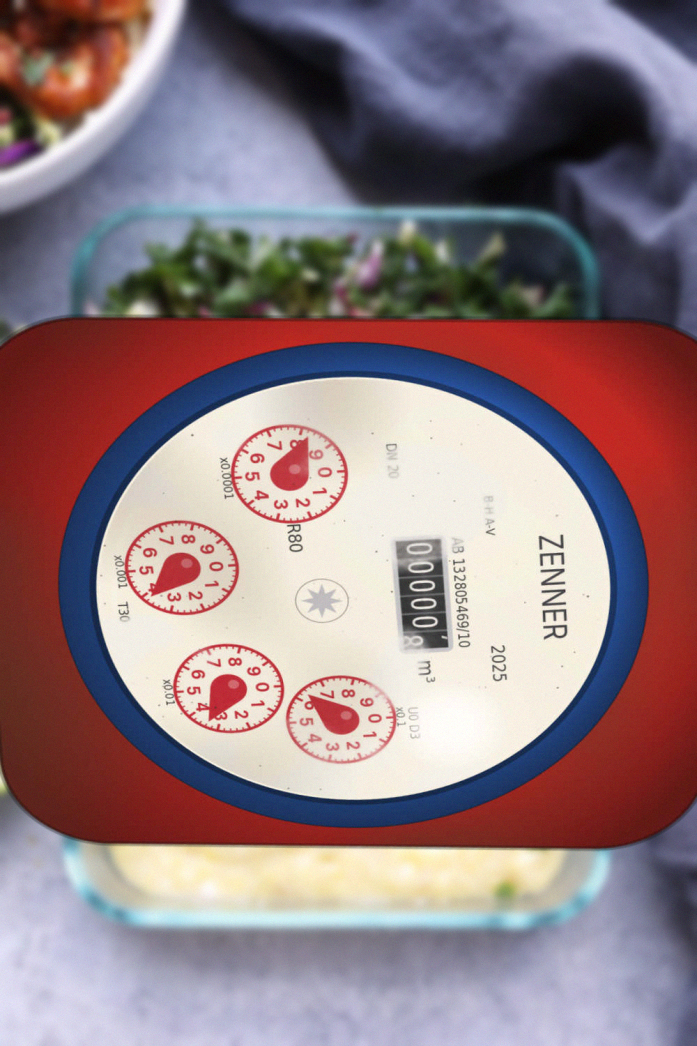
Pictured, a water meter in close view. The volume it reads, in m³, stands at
7.6338 m³
